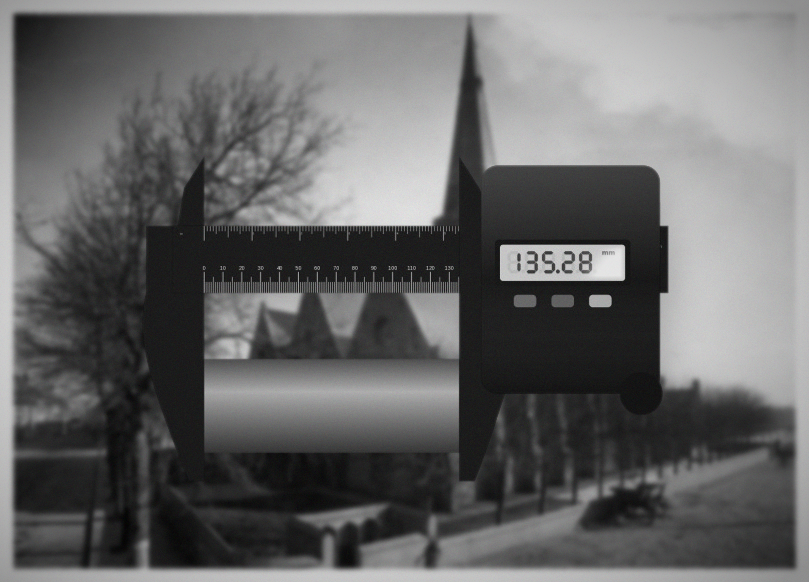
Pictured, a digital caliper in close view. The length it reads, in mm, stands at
135.28 mm
